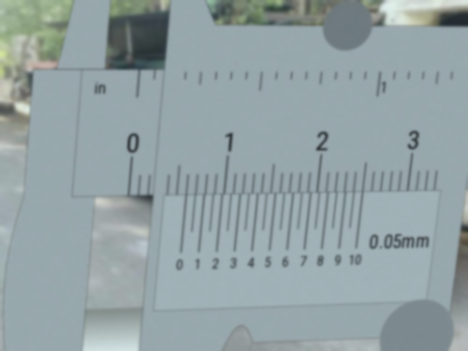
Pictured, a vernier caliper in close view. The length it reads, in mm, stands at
6.0 mm
